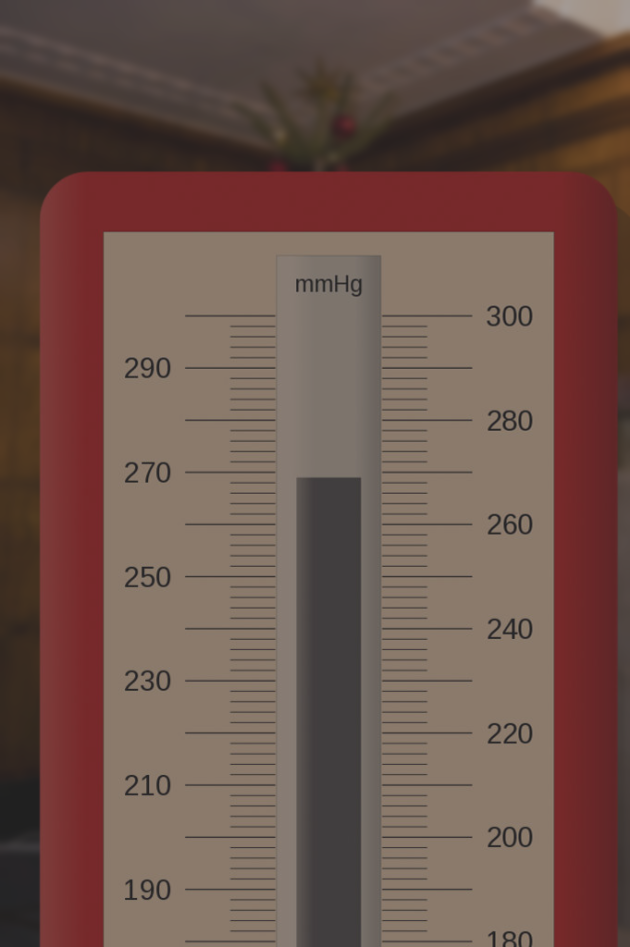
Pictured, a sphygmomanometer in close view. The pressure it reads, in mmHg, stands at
269 mmHg
